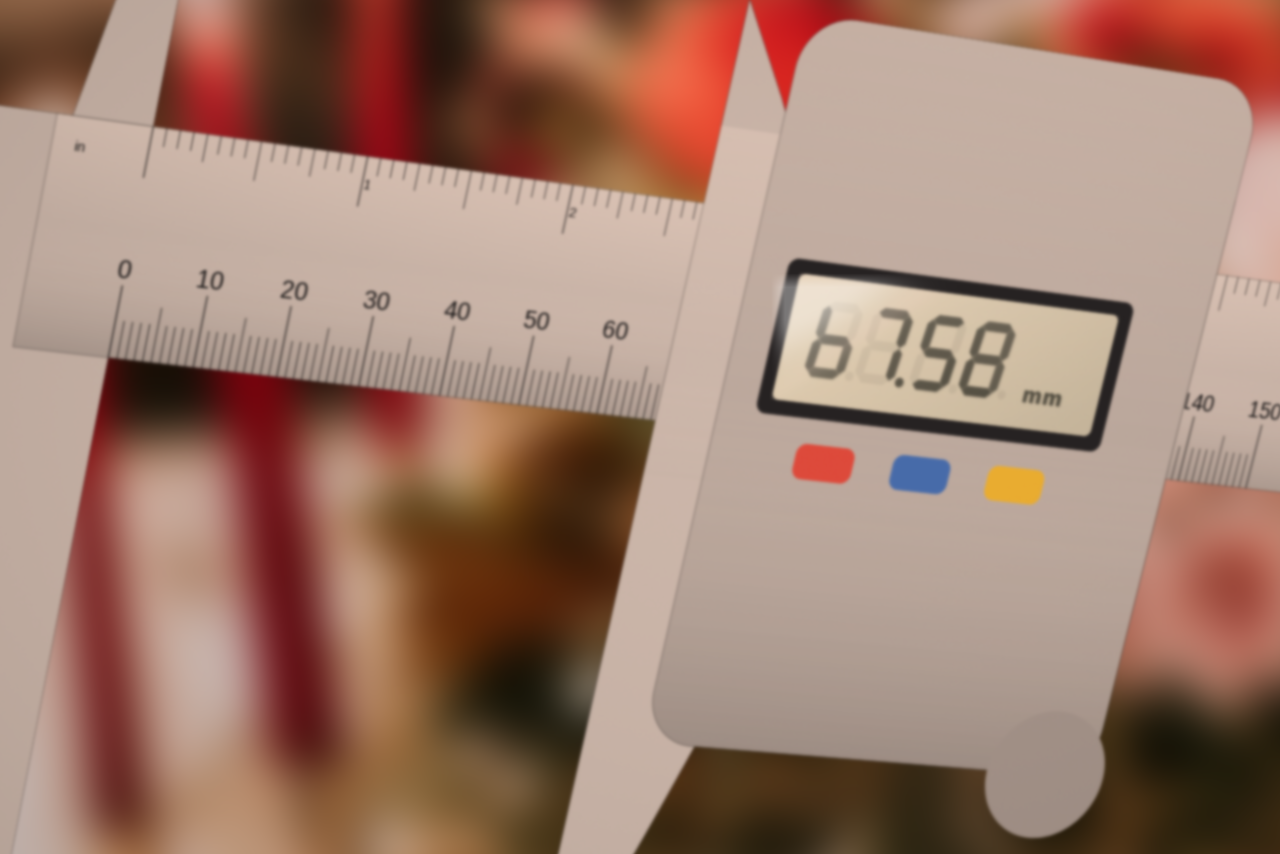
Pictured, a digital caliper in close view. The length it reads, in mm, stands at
67.58 mm
